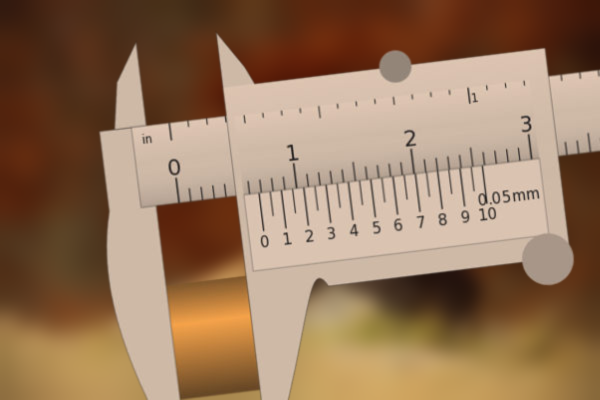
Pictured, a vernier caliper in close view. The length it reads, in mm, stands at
6.8 mm
